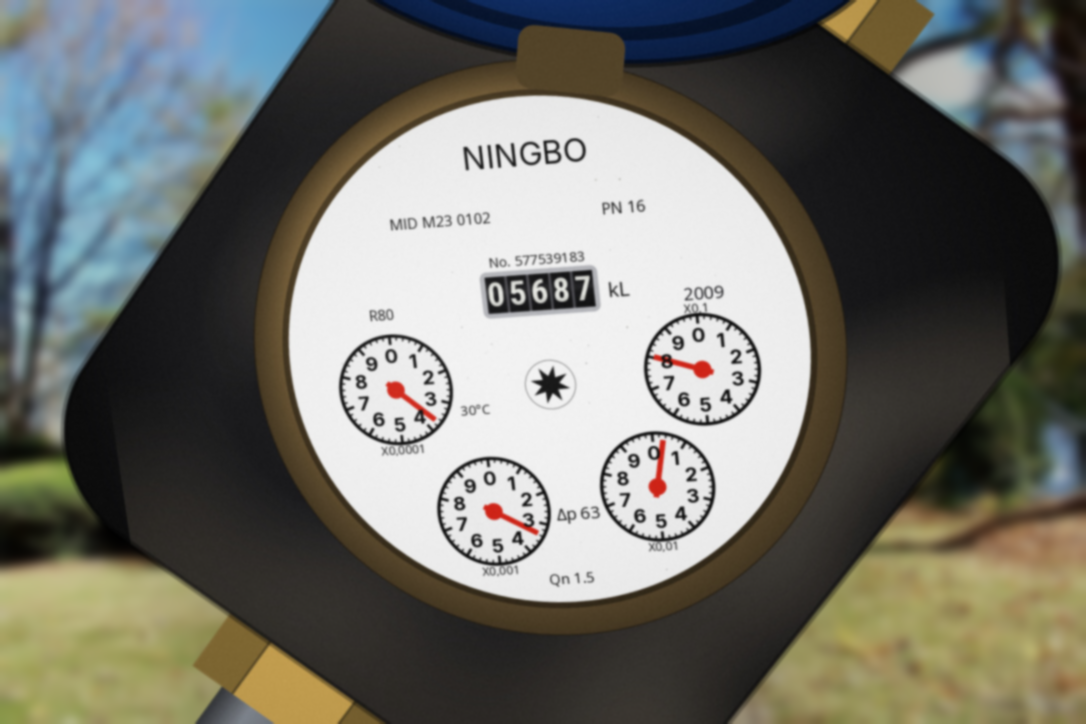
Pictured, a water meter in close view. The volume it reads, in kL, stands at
5687.8033 kL
